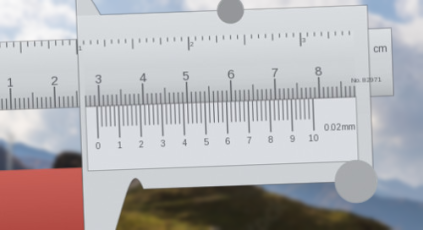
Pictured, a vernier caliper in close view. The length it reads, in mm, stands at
29.5 mm
